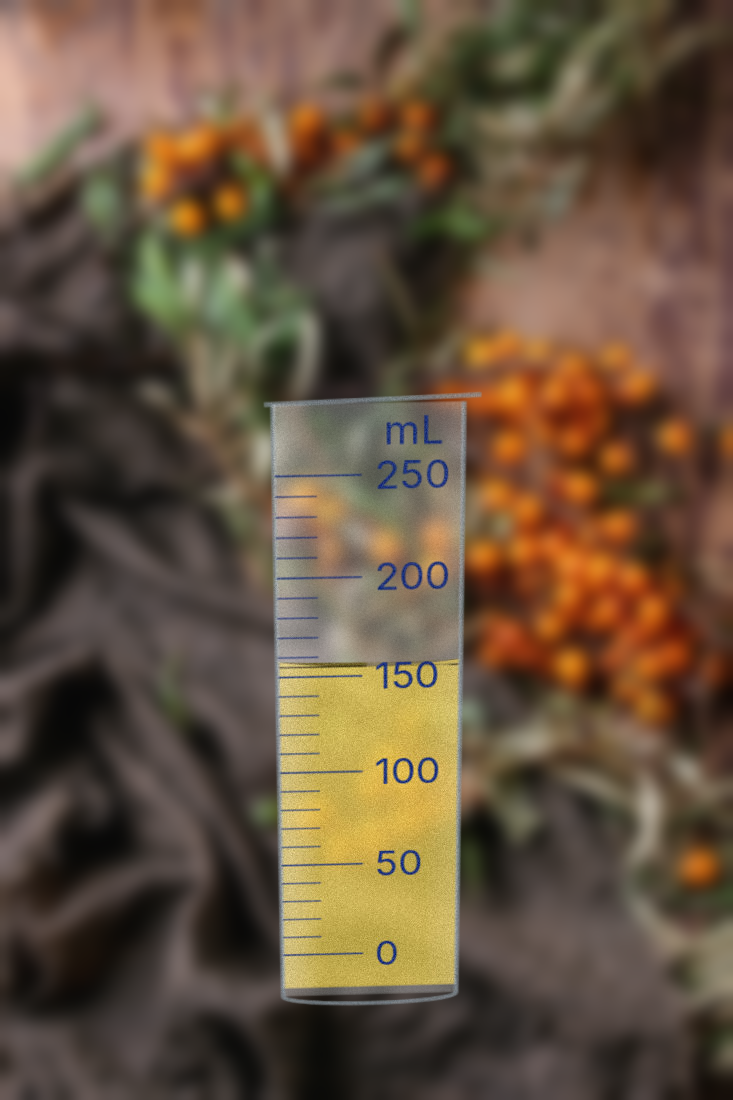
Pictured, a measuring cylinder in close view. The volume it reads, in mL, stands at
155 mL
